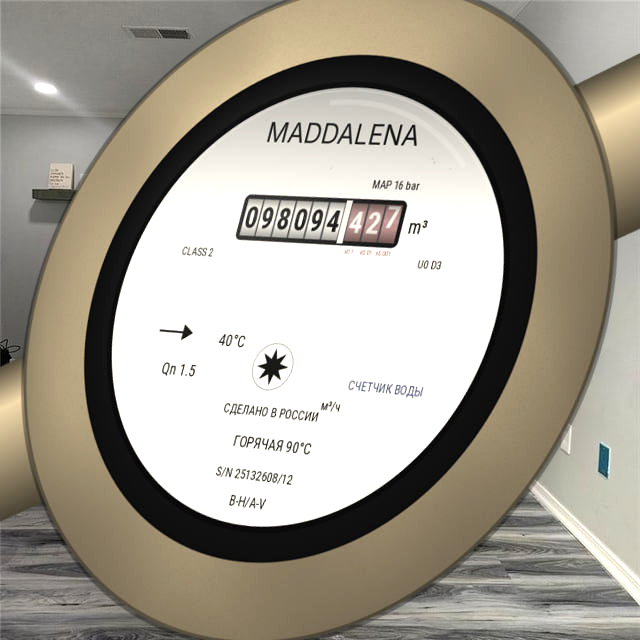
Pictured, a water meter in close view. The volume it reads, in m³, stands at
98094.427 m³
